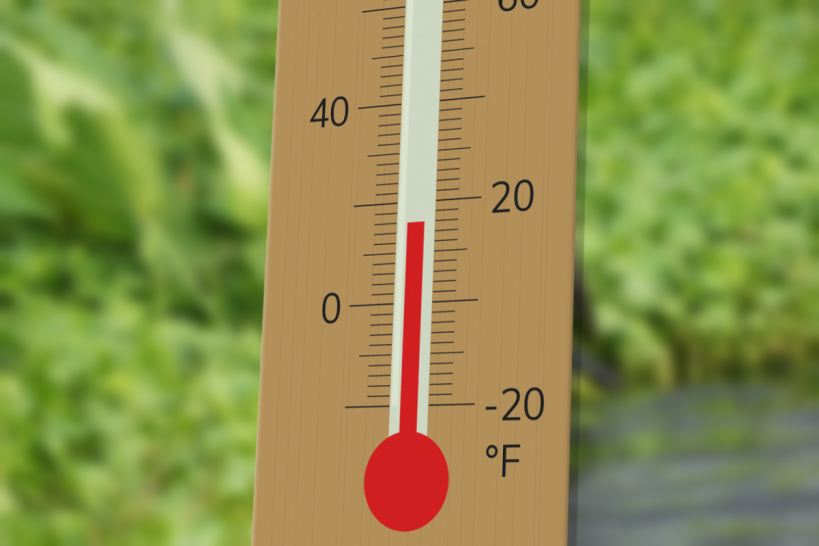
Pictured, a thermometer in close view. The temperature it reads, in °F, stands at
16 °F
